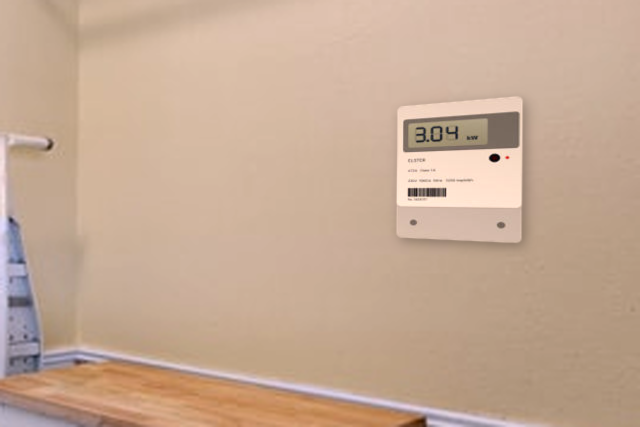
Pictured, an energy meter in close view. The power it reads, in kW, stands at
3.04 kW
